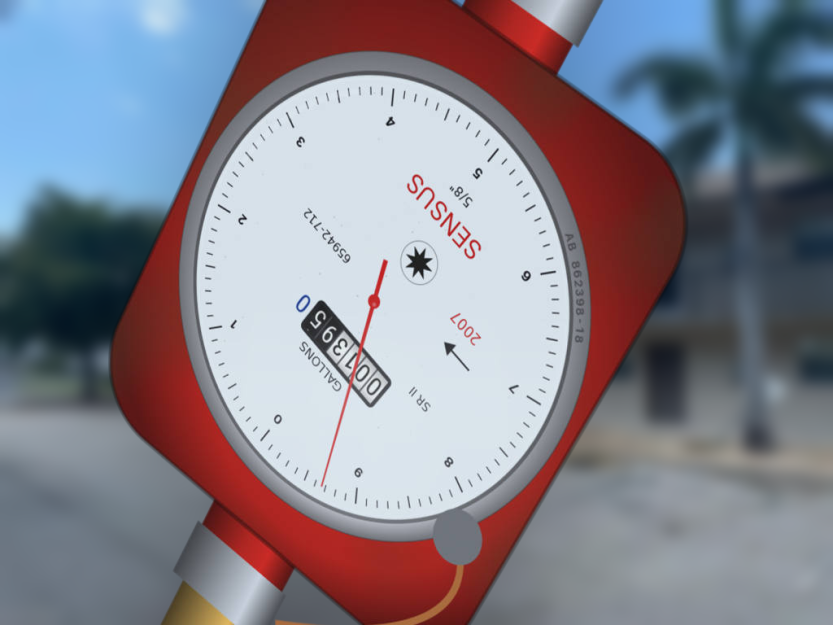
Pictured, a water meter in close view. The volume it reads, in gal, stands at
13949.3 gal
